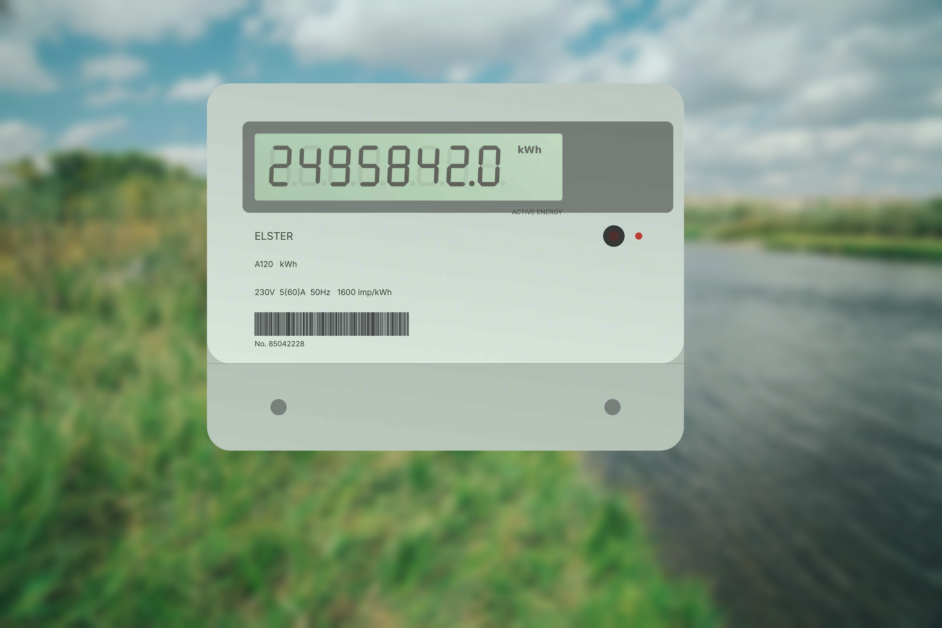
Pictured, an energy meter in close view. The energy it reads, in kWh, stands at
2495842.0 kWh
